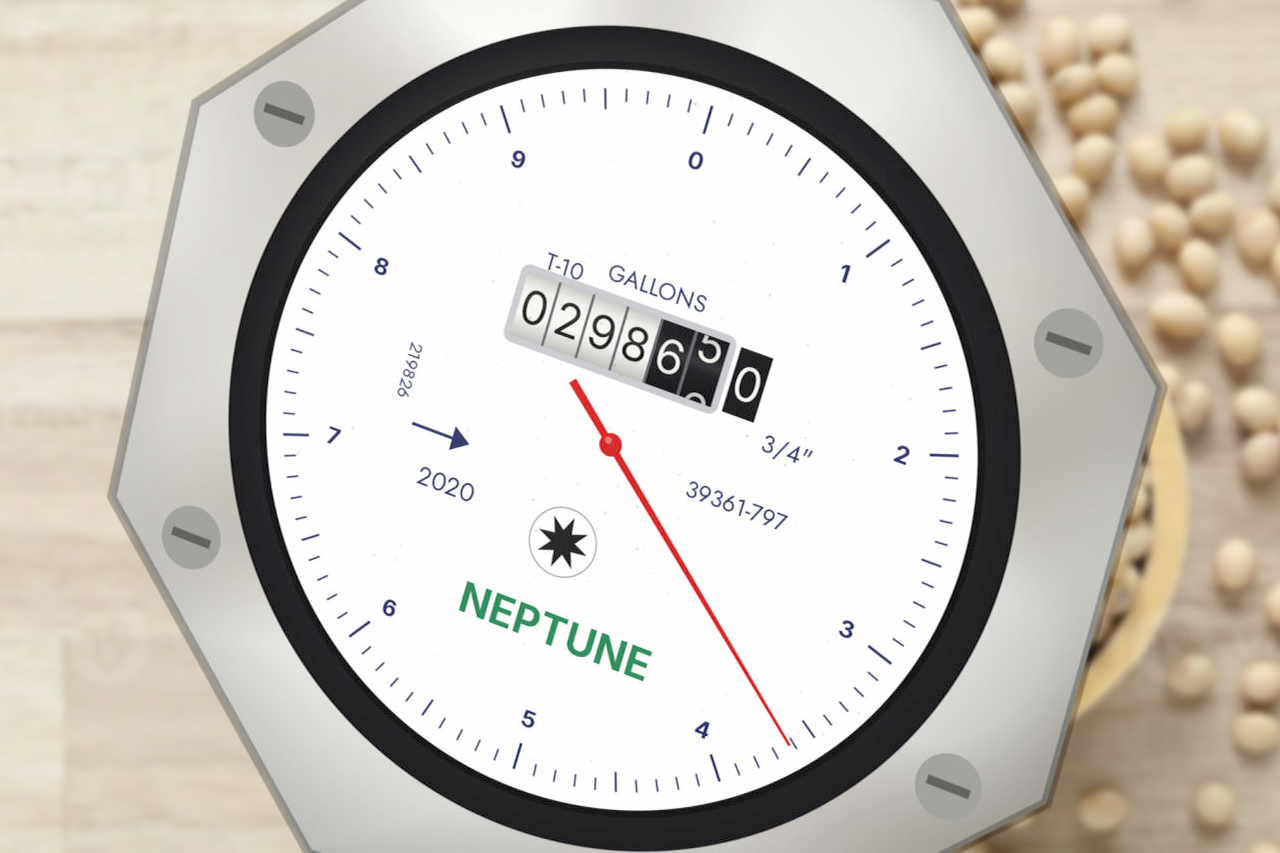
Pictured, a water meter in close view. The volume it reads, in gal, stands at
298653.6 gal
